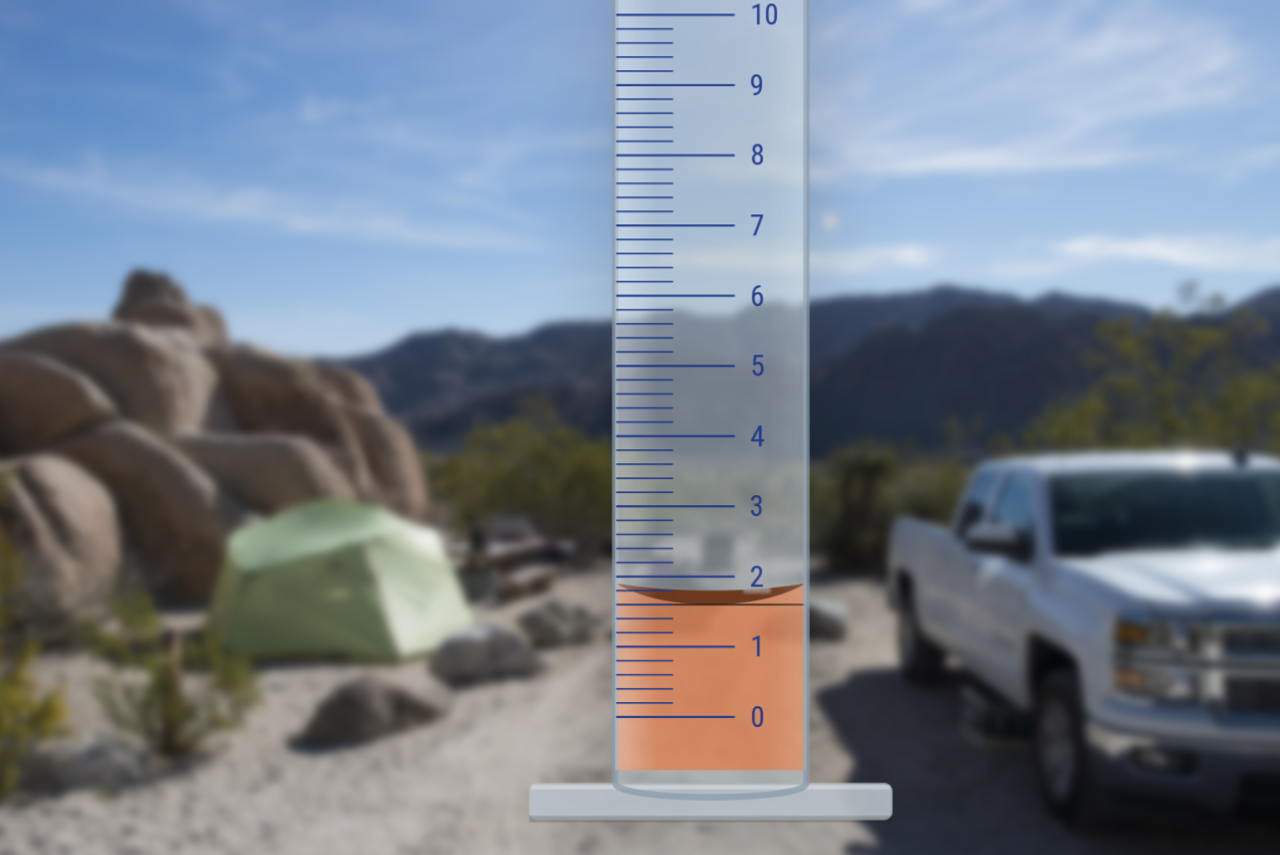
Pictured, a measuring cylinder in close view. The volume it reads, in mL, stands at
1.6 mL
